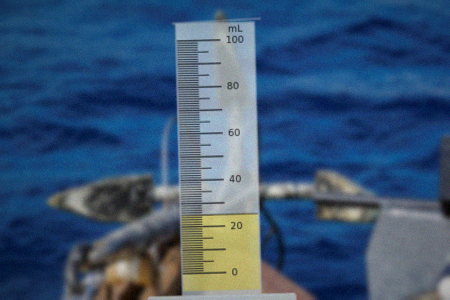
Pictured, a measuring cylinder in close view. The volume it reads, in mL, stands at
25 mL
